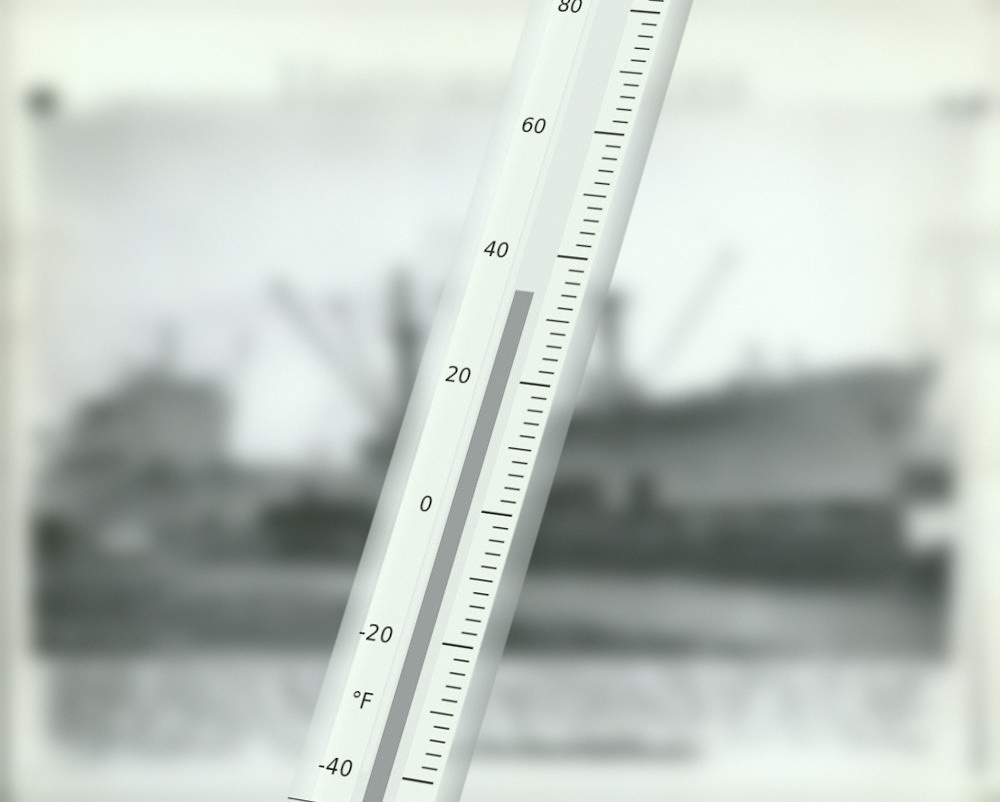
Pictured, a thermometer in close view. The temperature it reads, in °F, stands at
34 °F
